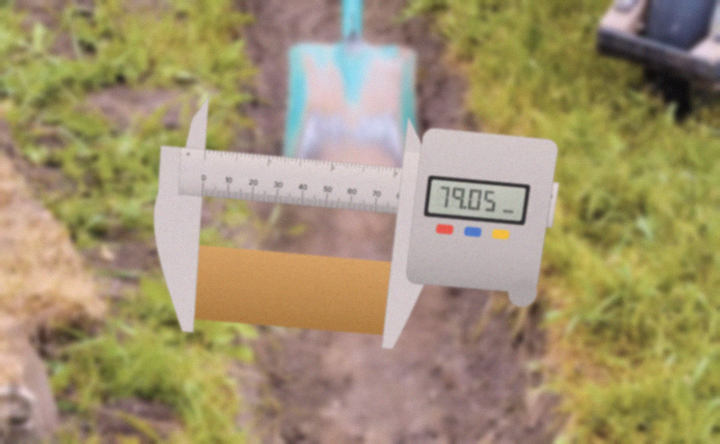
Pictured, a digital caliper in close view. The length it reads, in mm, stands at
79.05 mm
